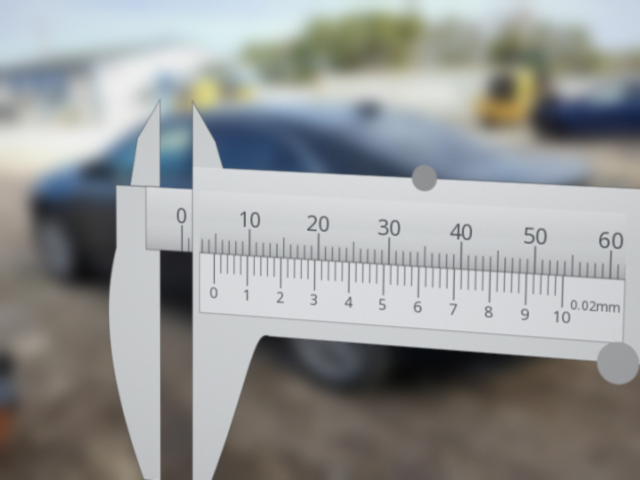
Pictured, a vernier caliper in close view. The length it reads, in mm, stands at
4.8 mm
